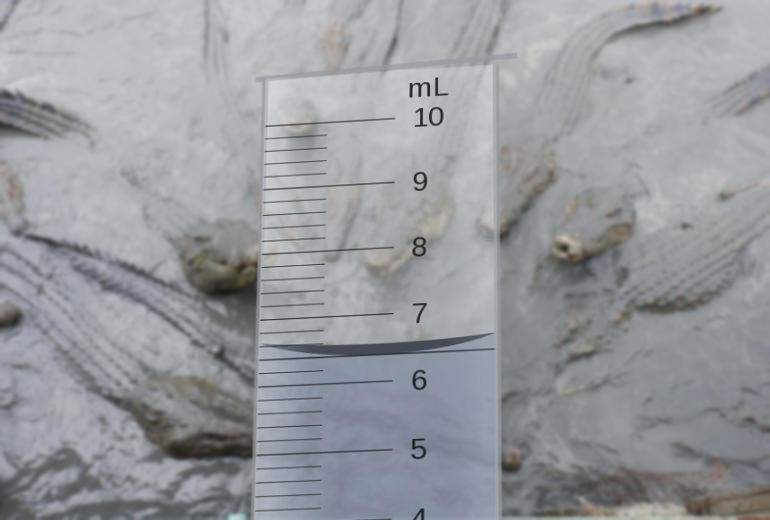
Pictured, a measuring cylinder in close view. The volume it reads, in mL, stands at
6.4 mL
